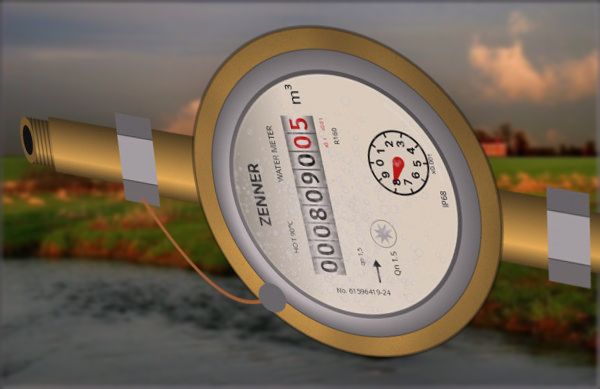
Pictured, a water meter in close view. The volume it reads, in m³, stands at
8090.058 m³
